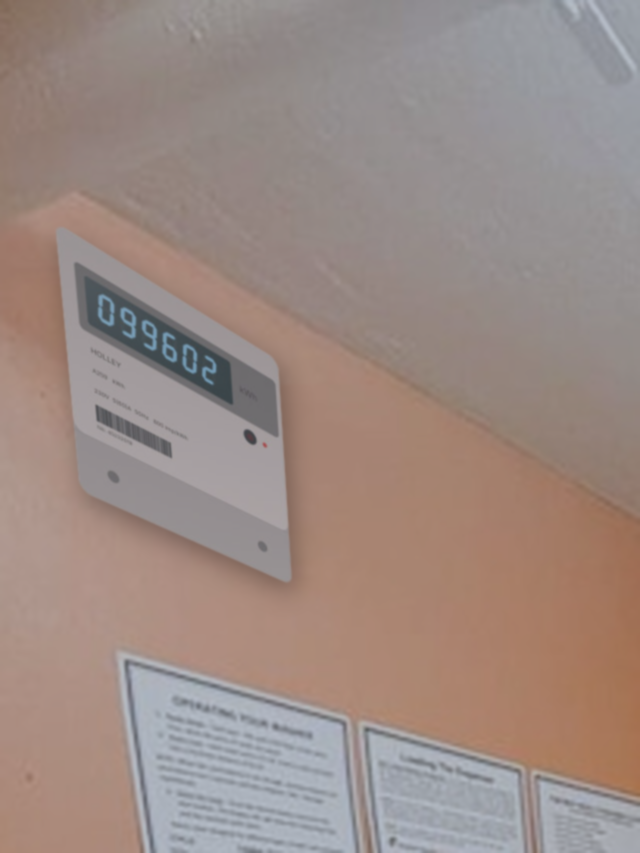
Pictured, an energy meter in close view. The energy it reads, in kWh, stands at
99602 kWh
